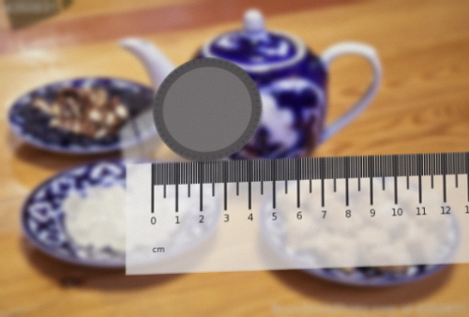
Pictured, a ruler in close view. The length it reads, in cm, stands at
4.5 cm
